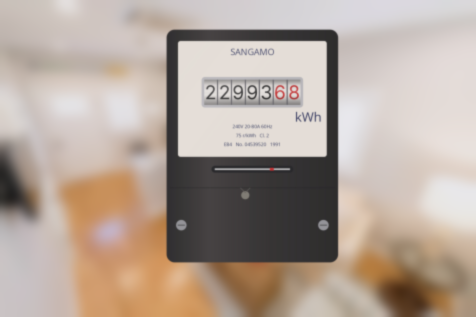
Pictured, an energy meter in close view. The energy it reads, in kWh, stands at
22993.68 kWh
